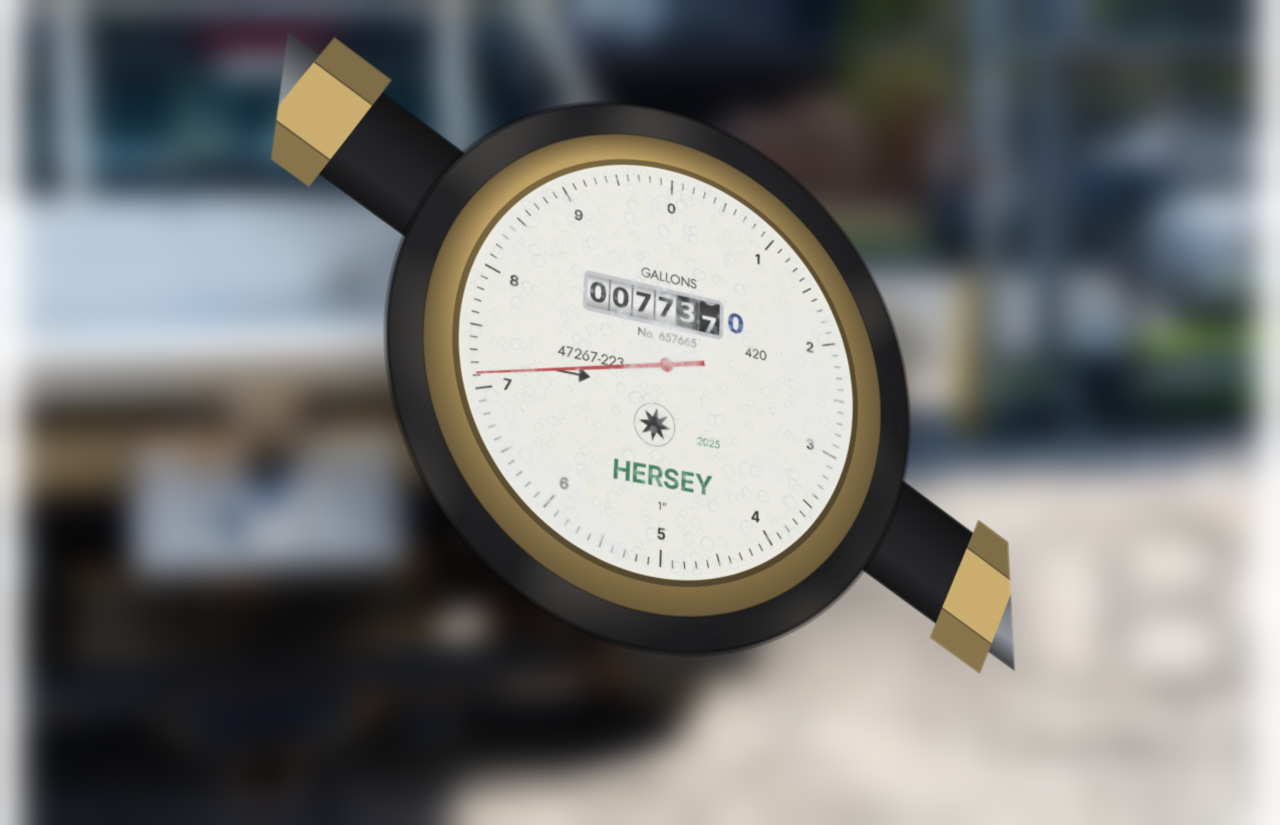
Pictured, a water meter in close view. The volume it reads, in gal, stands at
77367.1 gal
